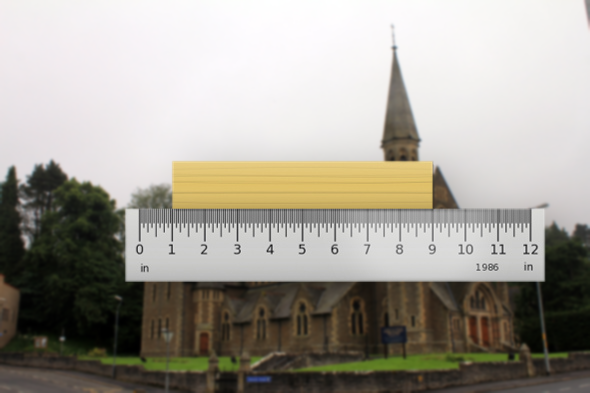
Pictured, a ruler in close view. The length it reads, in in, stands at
8 in
